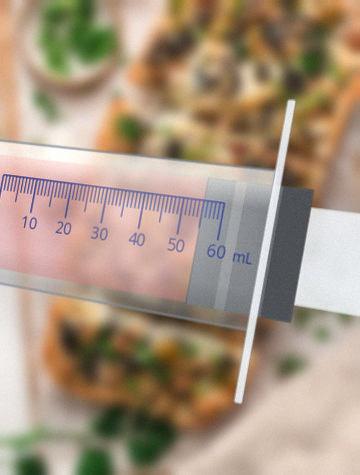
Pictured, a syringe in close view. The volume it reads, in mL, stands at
55 mL
